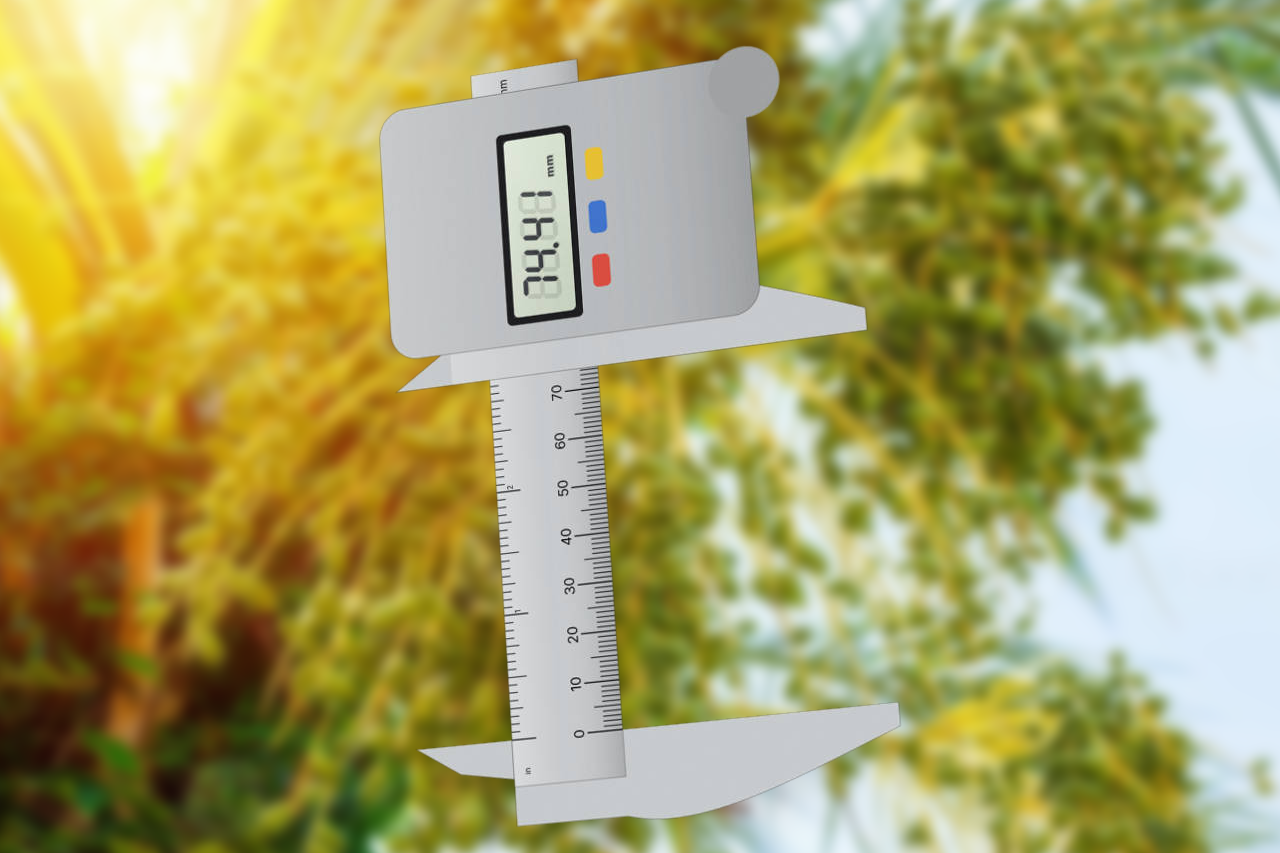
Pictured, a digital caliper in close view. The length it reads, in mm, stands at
74.41 mm
